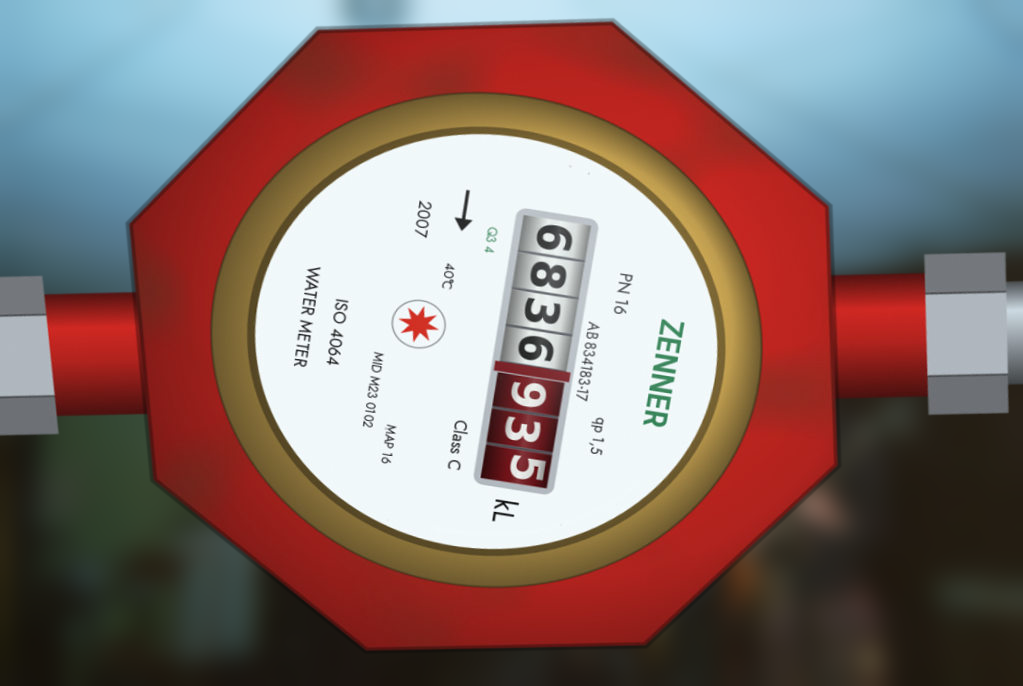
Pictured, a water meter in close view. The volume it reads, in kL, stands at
6836.935 kL
